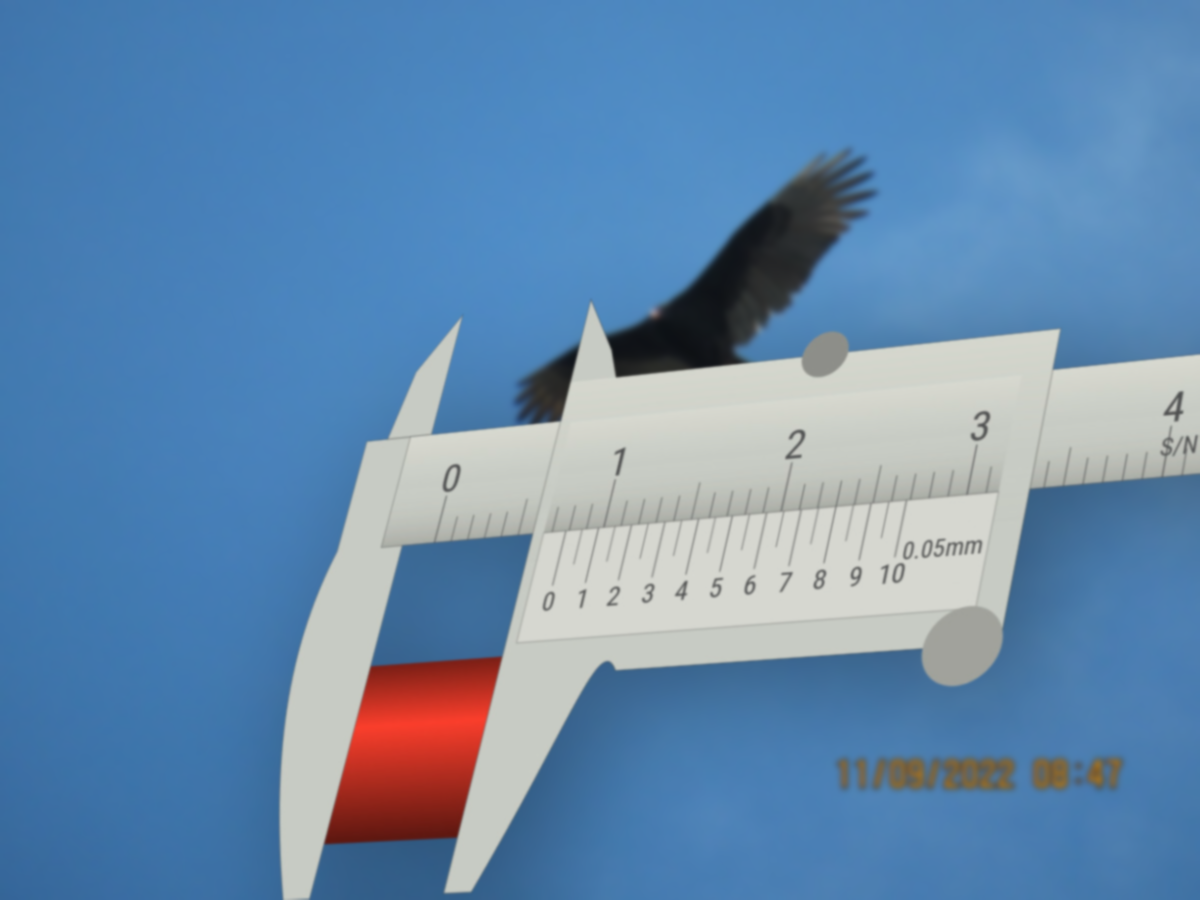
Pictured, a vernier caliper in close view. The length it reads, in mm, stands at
7.8 mm
